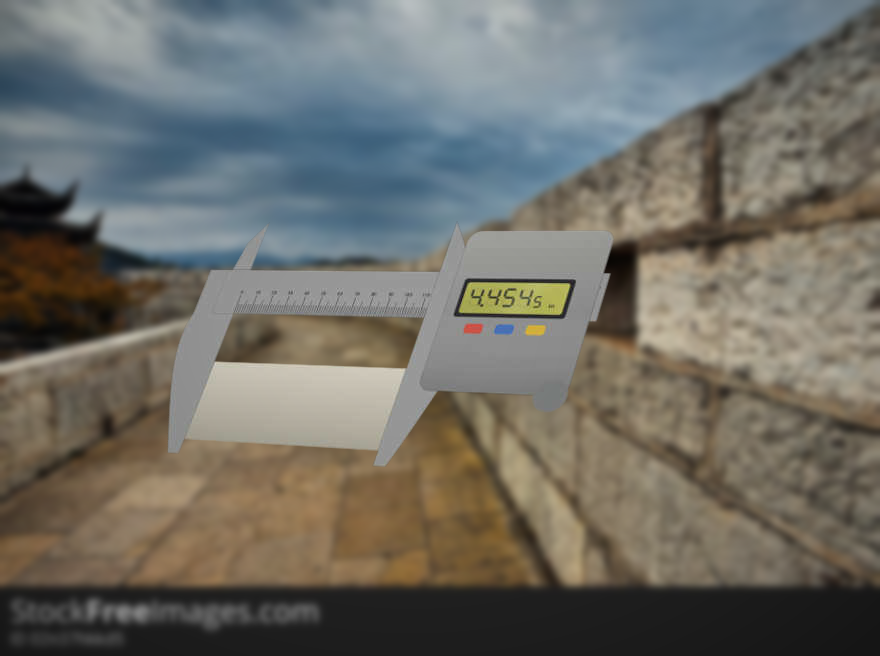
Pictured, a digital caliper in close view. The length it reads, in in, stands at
4.4545 in
